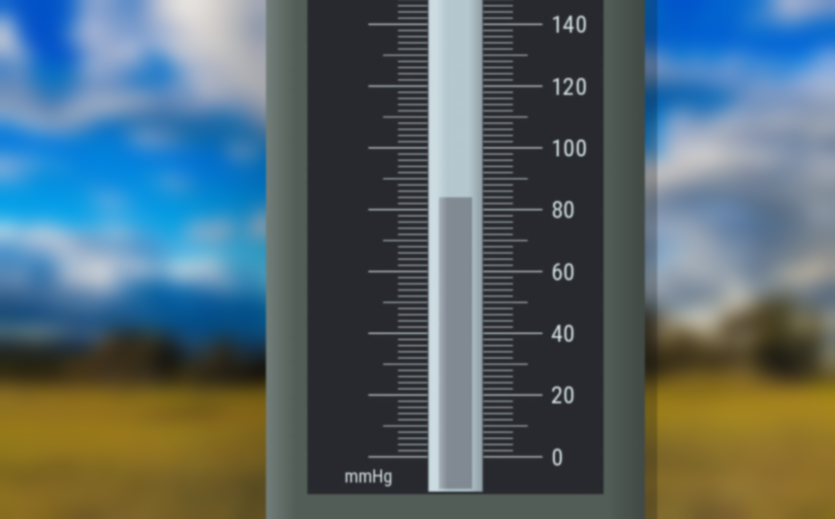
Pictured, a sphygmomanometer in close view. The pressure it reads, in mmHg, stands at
84 mmHg
